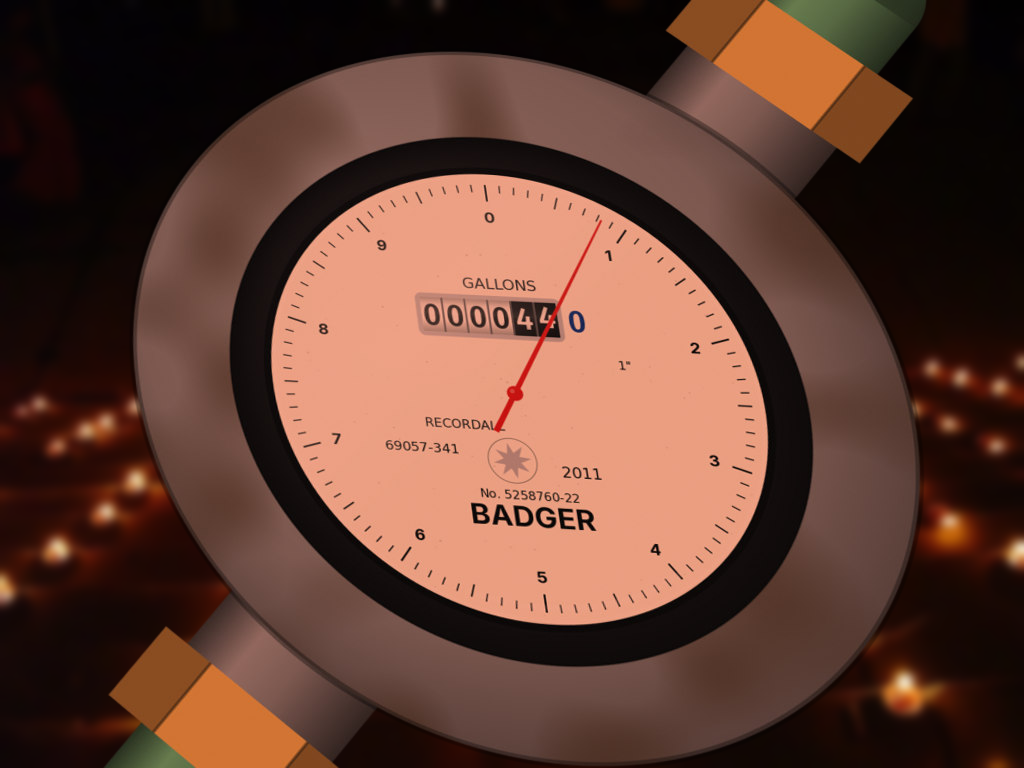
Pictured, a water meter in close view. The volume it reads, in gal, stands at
440.8 gal
